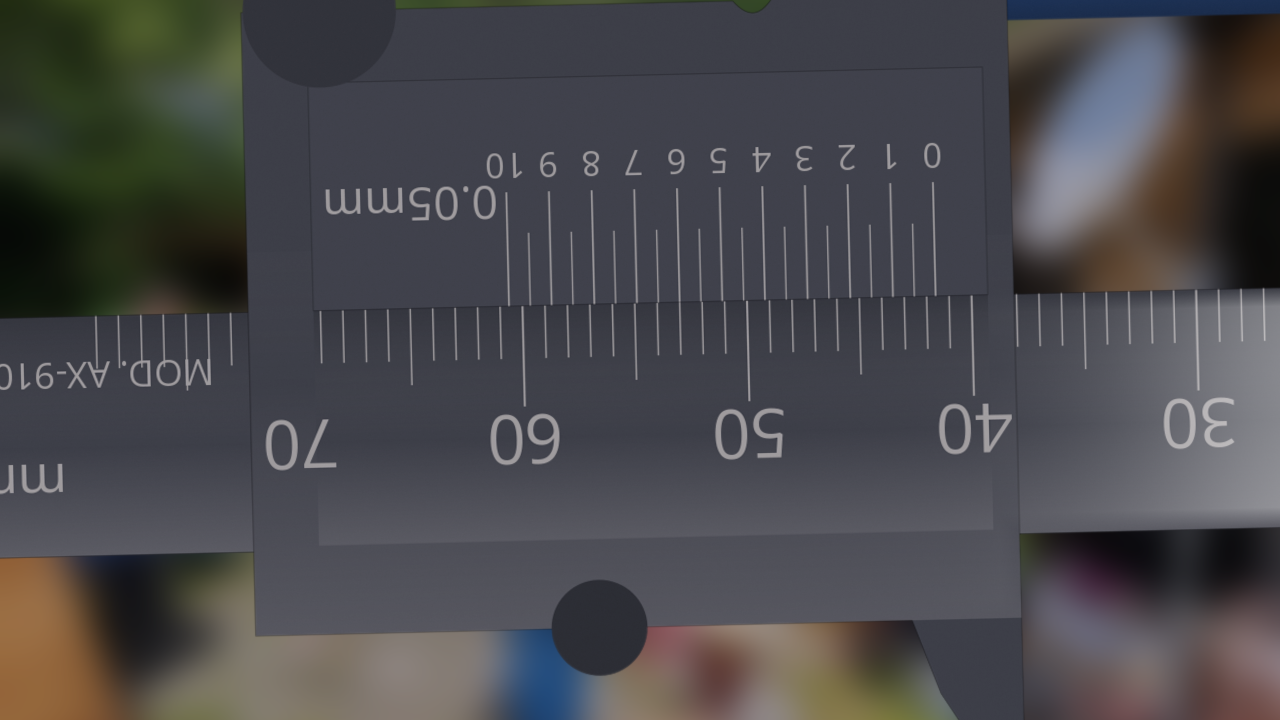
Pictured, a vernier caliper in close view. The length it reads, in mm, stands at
41.6 mm
